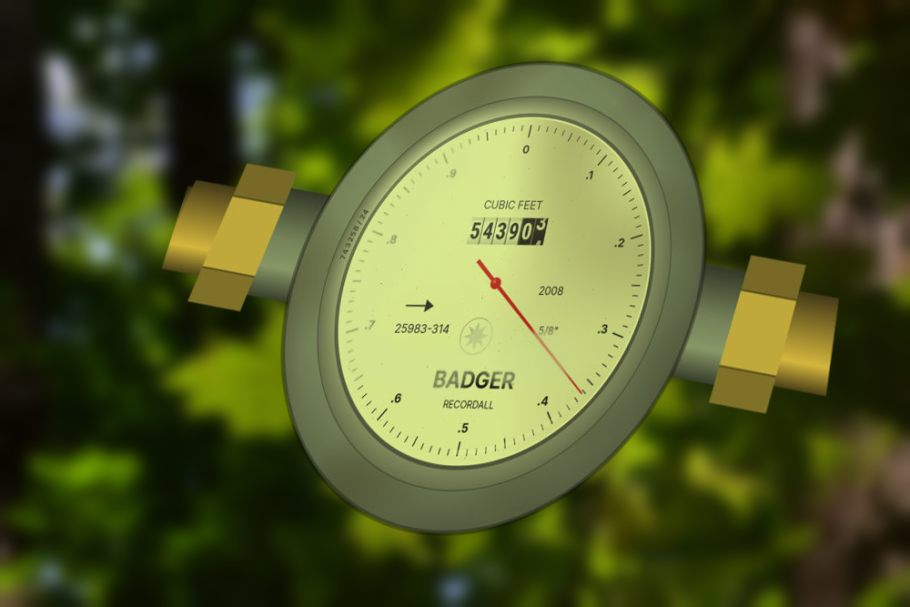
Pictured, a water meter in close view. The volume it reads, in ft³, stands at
543903.36 ft³
